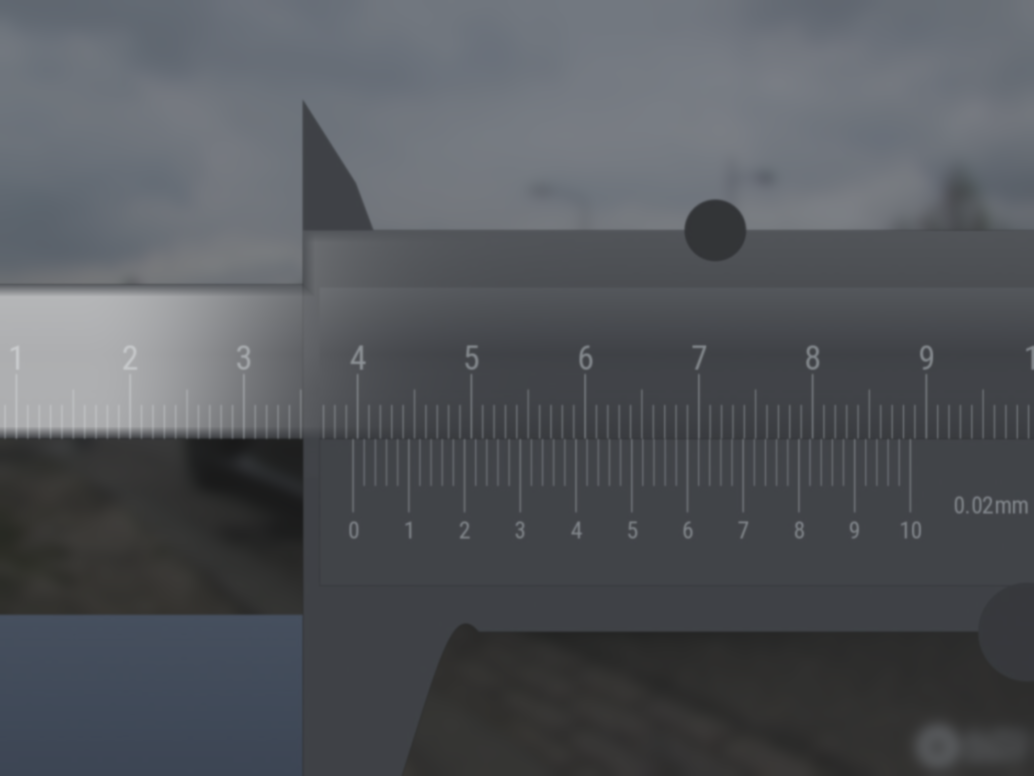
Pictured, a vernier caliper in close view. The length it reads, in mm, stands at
39.6 mm
